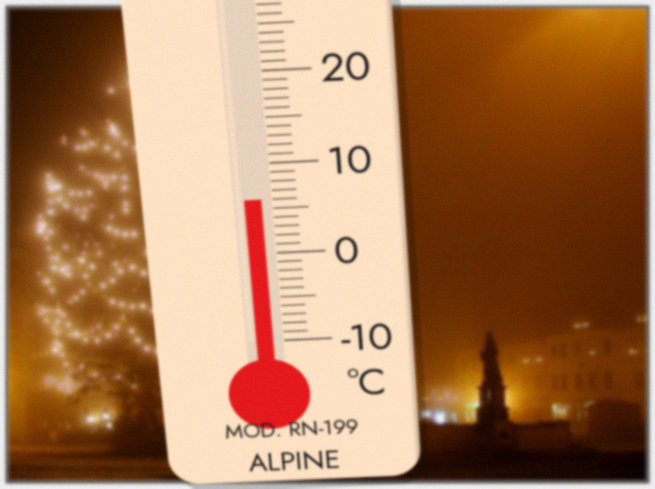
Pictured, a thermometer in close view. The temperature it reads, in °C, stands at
6 °C
